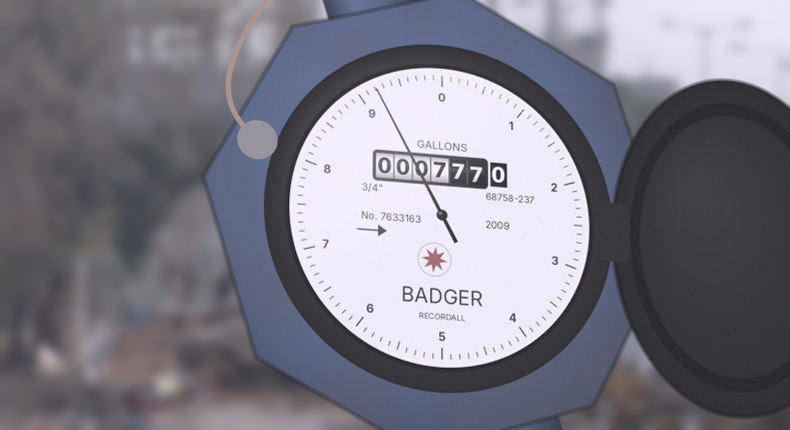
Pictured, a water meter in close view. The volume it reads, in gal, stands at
7769.2 gal
